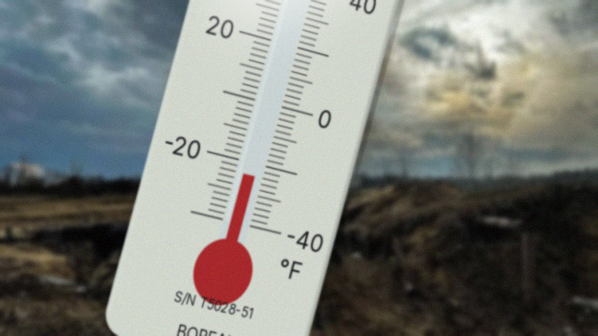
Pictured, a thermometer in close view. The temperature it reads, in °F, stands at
-24 °F
